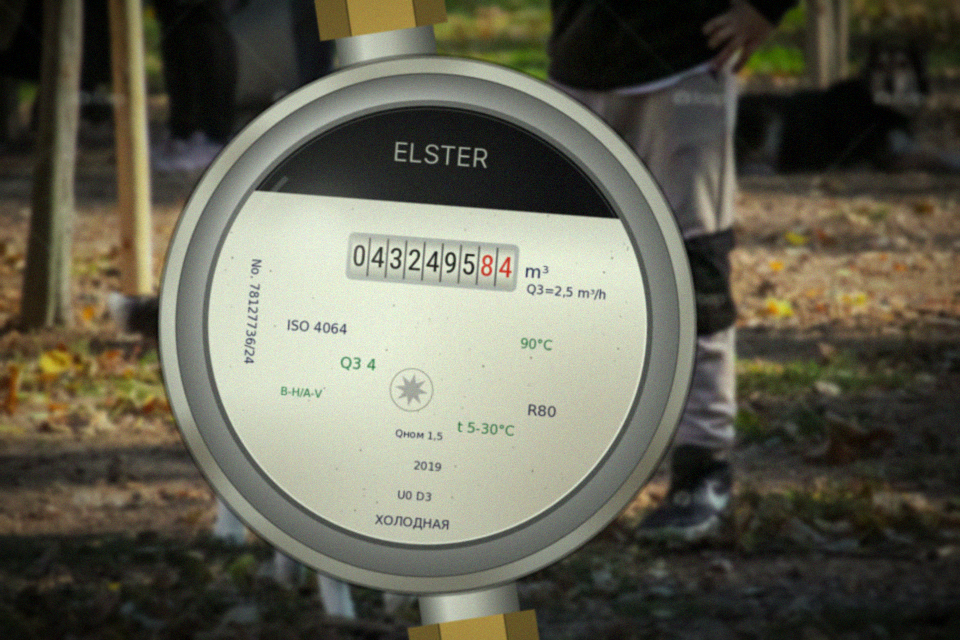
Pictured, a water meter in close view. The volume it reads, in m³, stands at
432495.84 m³
